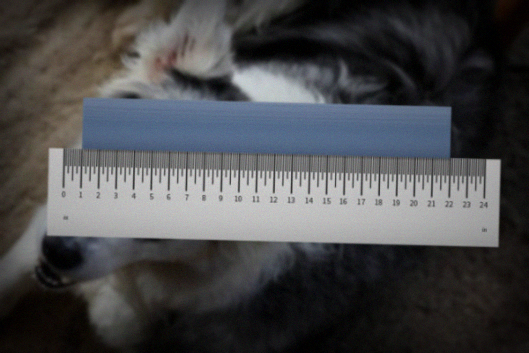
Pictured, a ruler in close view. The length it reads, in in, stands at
21 in
